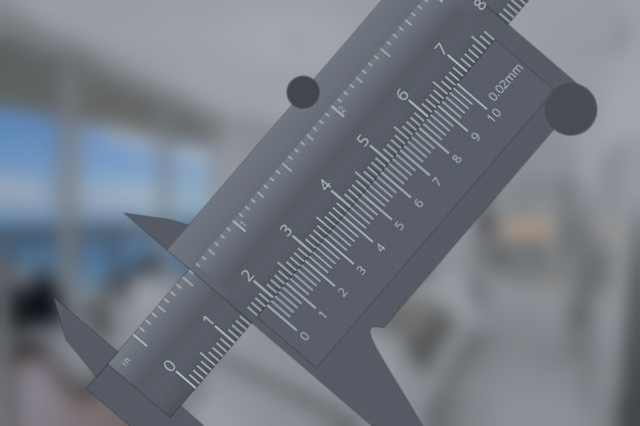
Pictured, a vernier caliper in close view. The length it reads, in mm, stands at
18.4 mm
